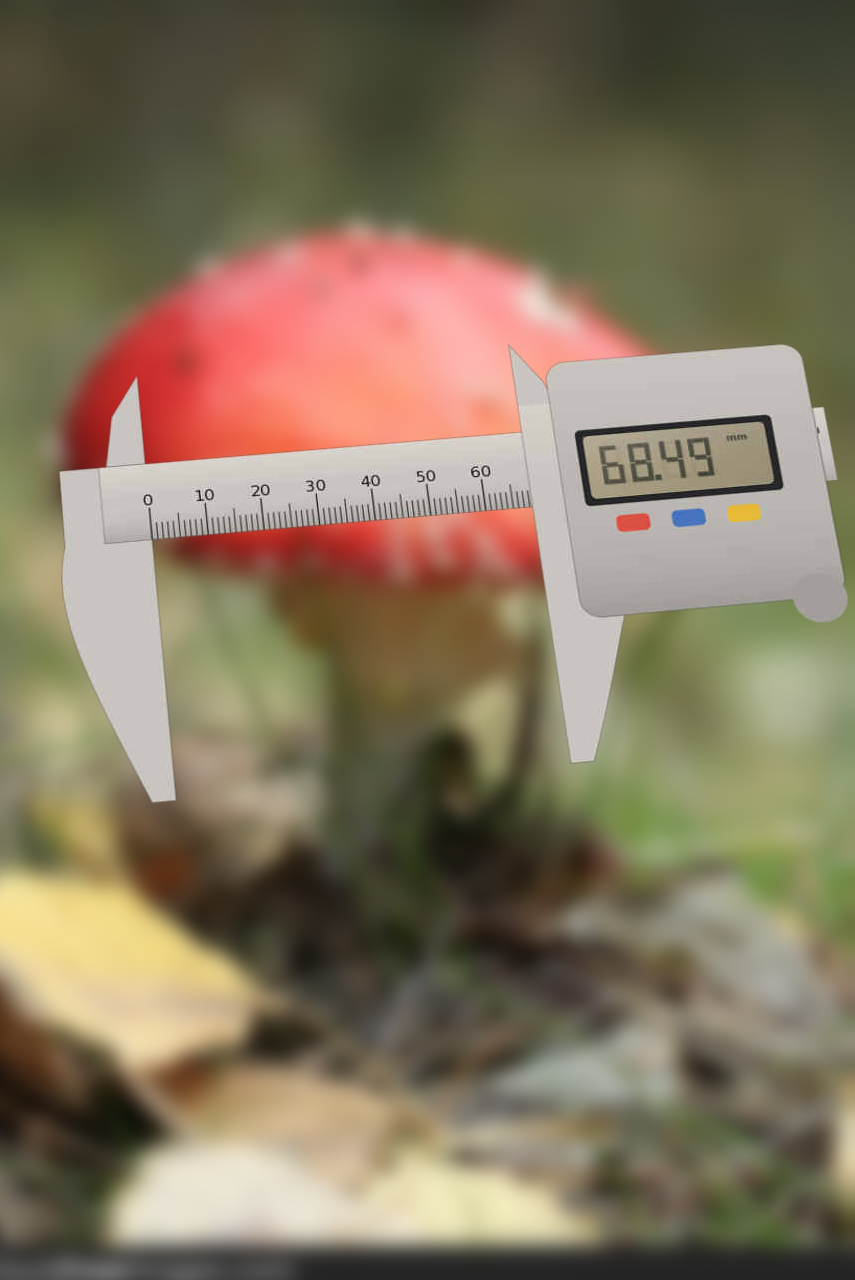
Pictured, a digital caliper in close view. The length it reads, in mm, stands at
68.49 mm
